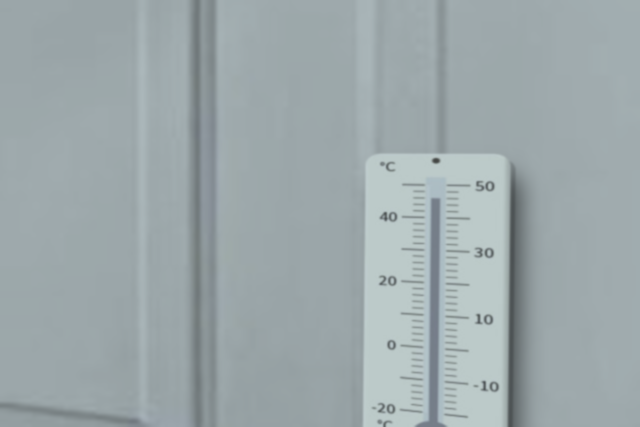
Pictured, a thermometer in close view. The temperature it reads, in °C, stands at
46 °C
